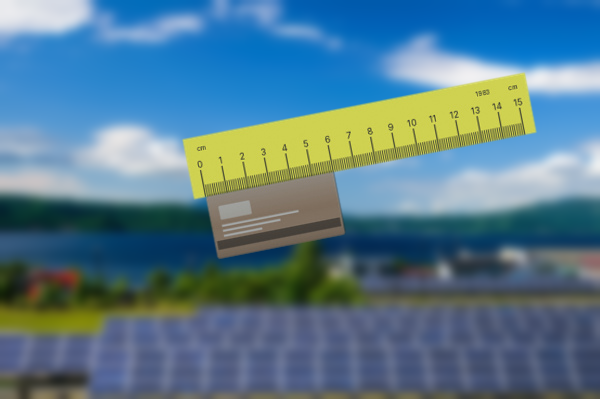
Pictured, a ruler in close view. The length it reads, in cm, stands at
6 cm
